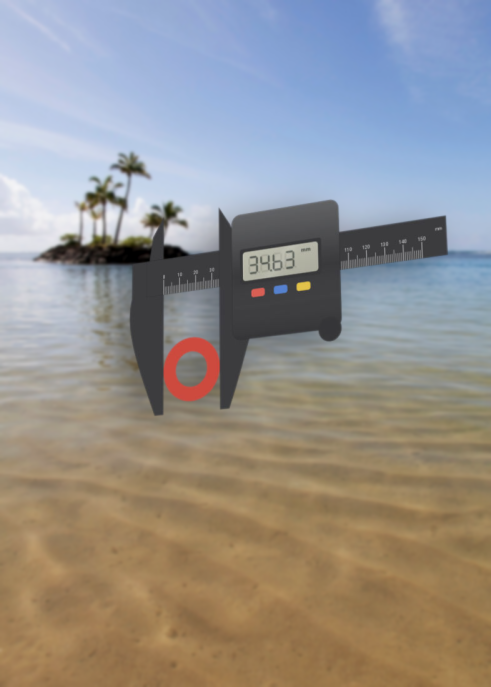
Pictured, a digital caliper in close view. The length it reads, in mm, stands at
34.63 mm
